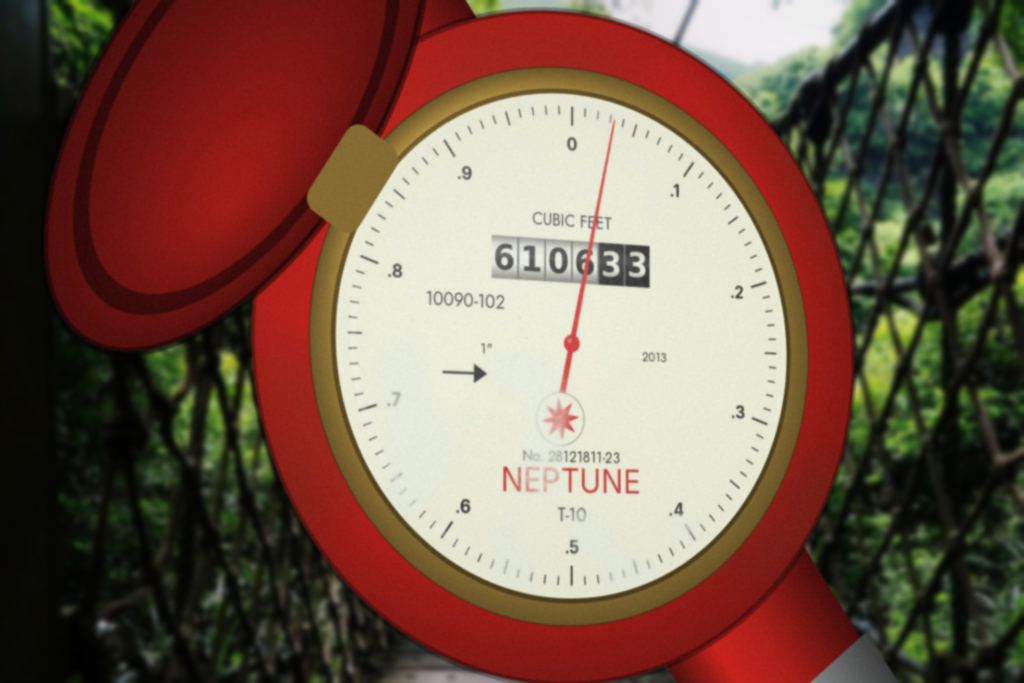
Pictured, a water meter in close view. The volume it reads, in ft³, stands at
610633.03 ft³
